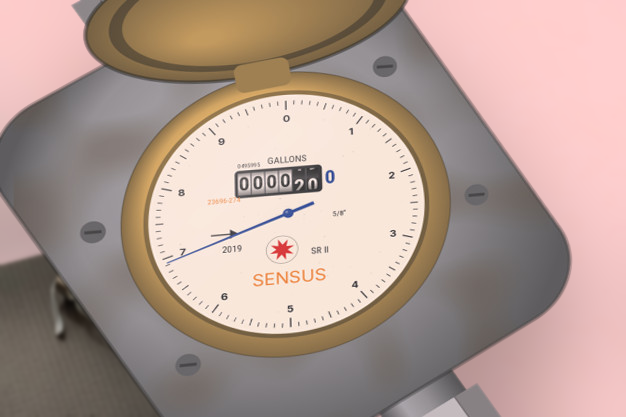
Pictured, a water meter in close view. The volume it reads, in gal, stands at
196.9 gal
